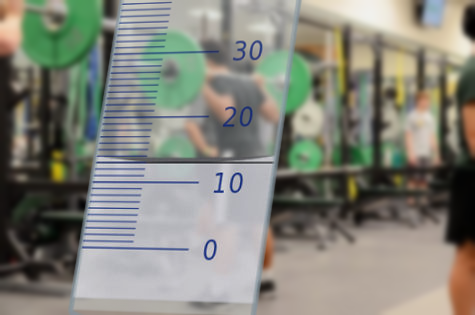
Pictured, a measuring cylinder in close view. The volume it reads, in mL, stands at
13 mL
